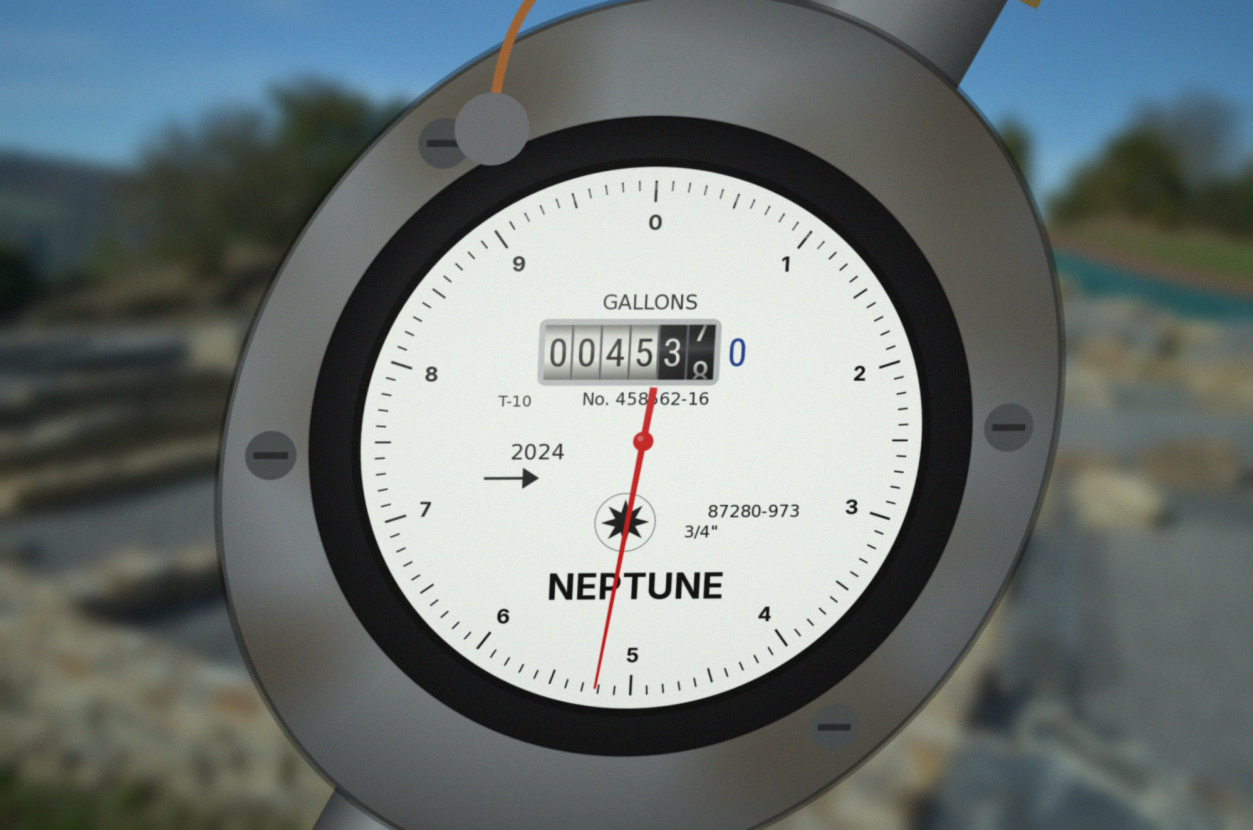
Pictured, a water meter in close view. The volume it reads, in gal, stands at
45375.2 gal
